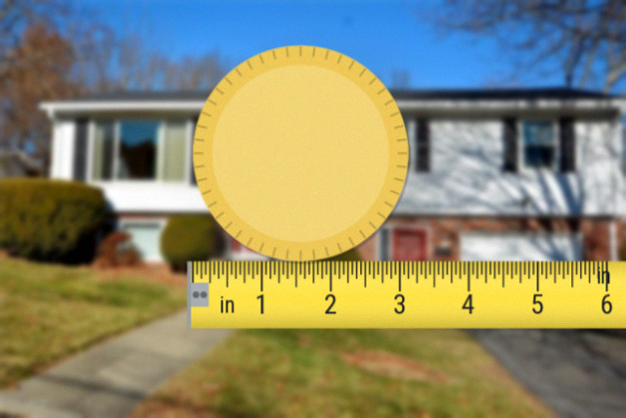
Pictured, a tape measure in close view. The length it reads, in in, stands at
3.125 in
